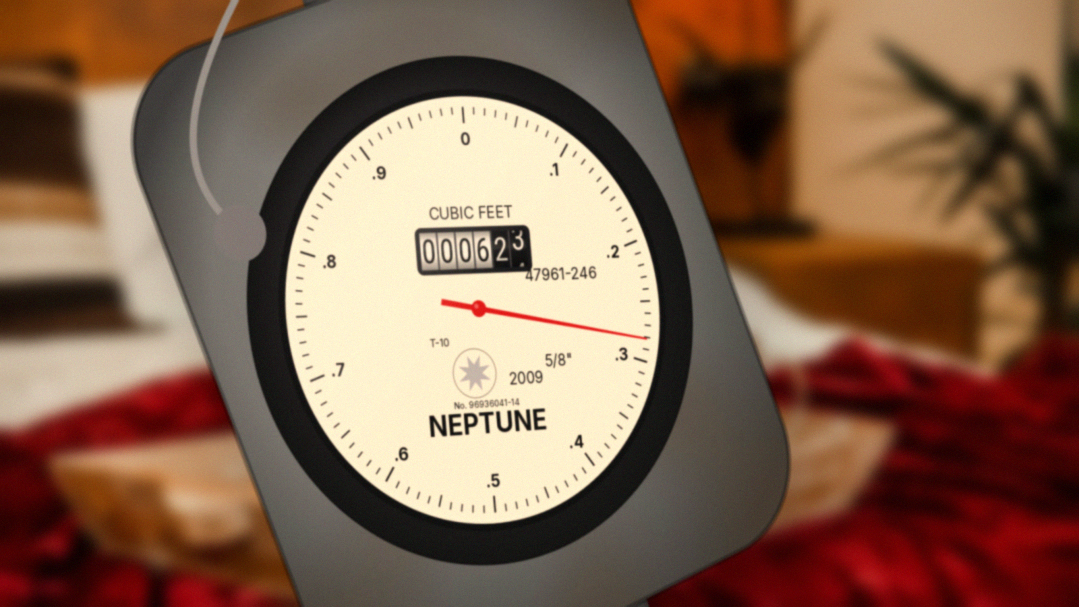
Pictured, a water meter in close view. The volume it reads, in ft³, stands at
623.28 ft³
